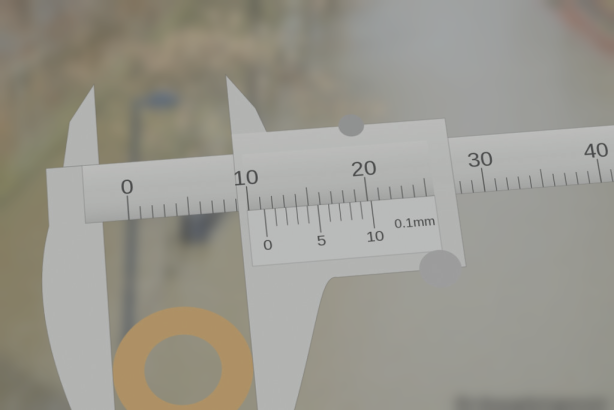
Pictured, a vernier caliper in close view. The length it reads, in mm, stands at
11.3 mm
